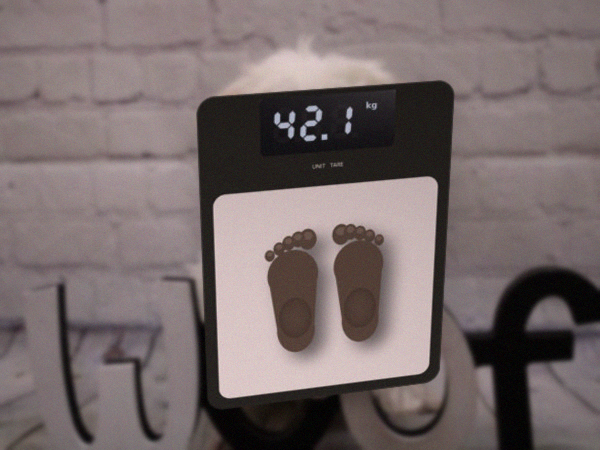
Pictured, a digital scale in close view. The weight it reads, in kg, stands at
42.1 kg
